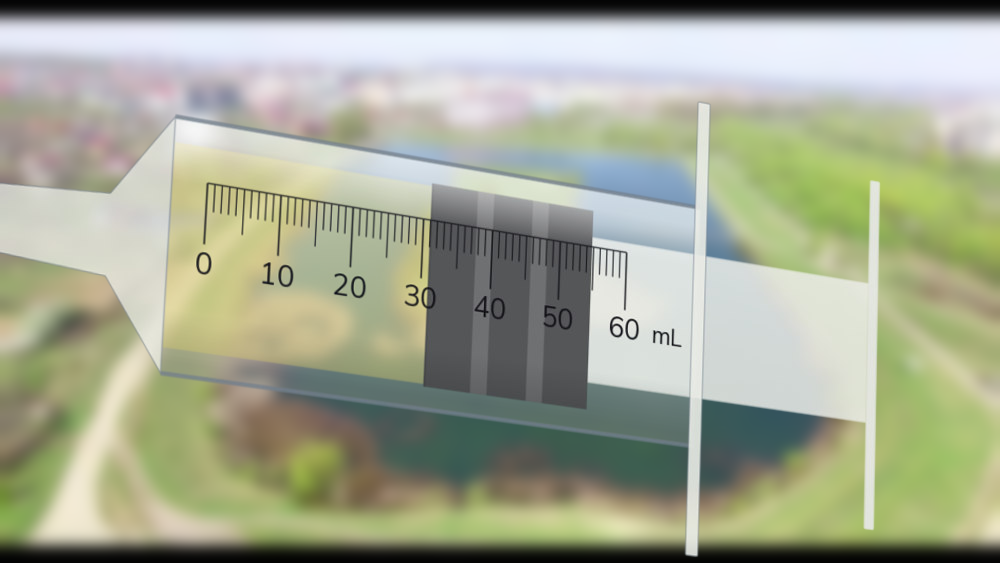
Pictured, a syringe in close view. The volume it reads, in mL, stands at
31 mL
